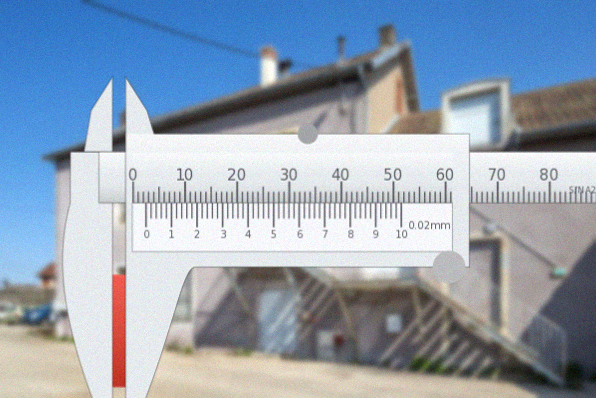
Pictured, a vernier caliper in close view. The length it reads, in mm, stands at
2.5 mm
